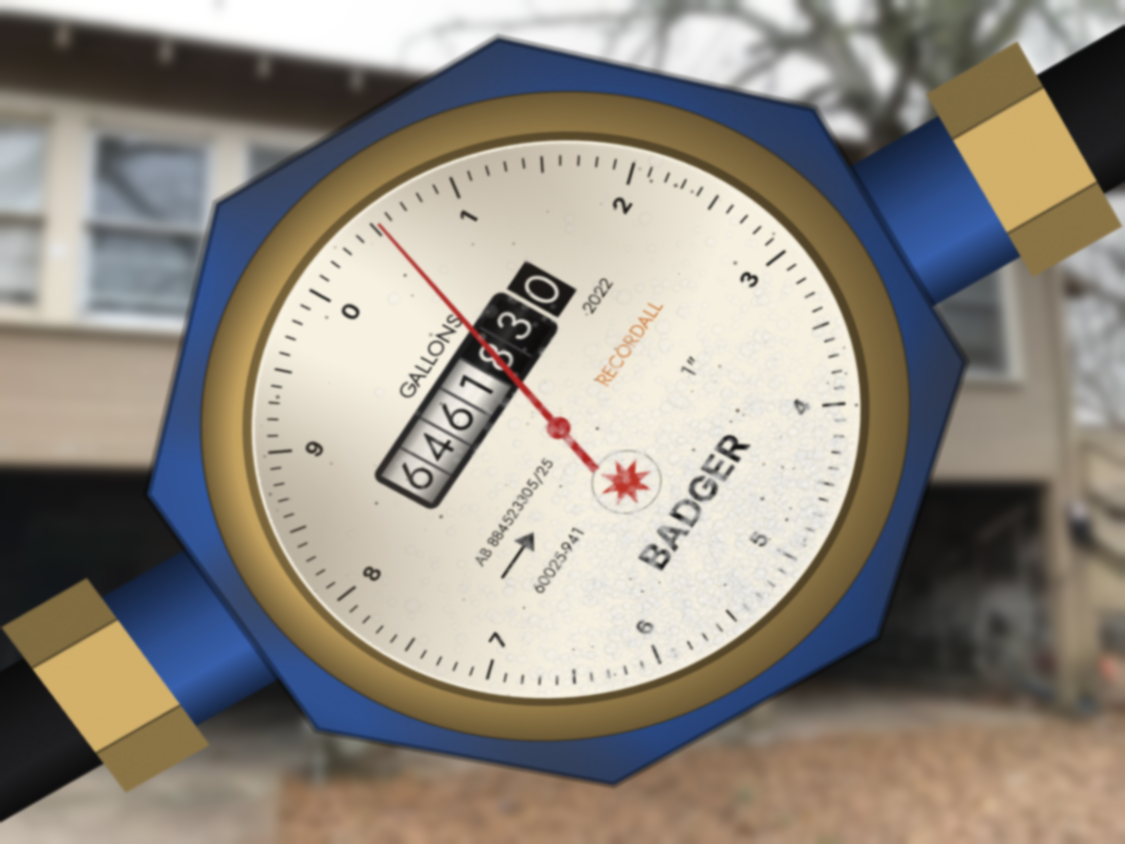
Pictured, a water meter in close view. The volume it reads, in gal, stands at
6461830.5 gal
